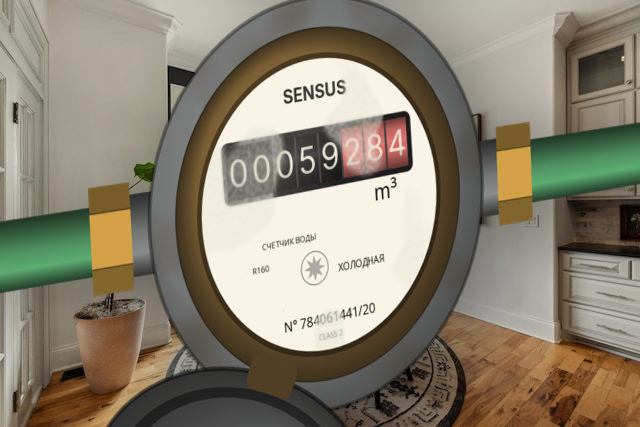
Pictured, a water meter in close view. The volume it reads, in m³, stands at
59.284 m³
